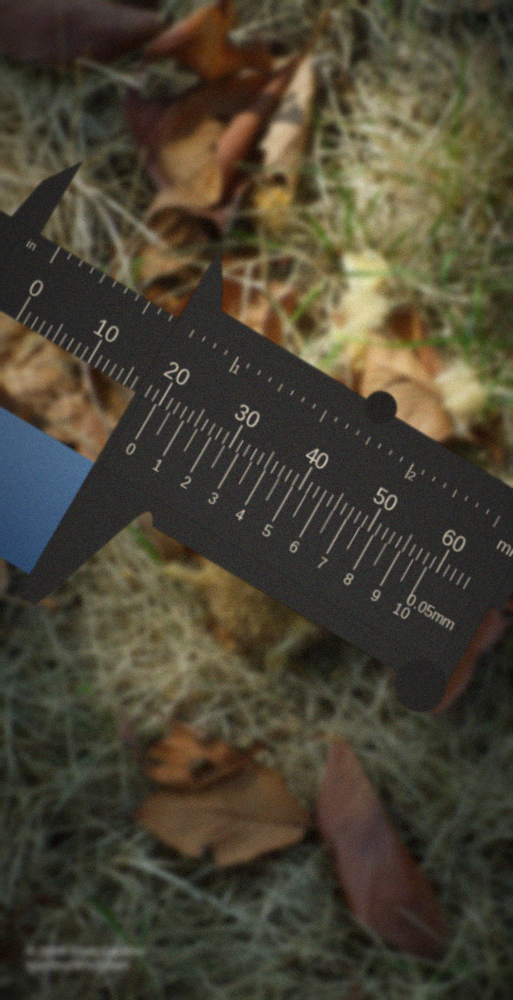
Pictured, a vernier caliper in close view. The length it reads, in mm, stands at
19.6 mm
